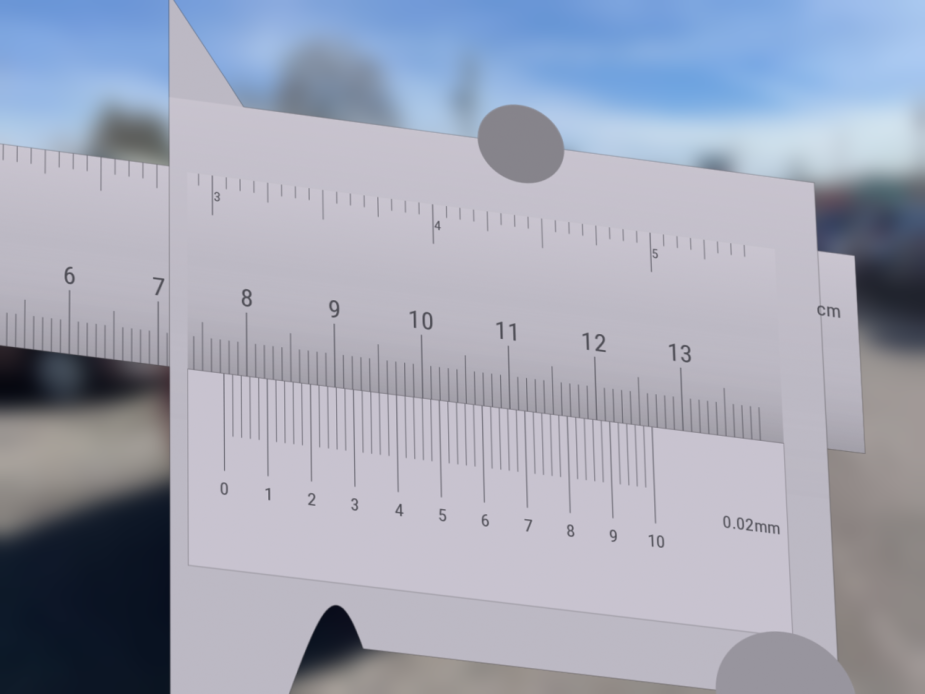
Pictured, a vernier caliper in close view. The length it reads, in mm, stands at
77.4 mm
